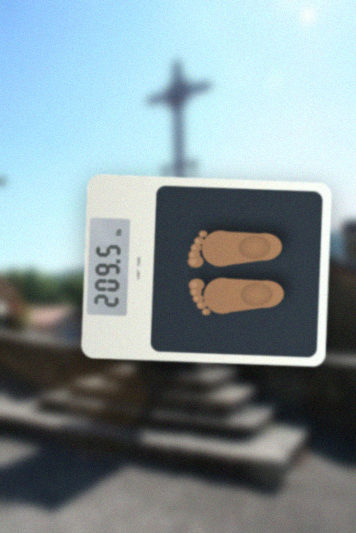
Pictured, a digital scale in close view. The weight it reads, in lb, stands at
209.5 lb
